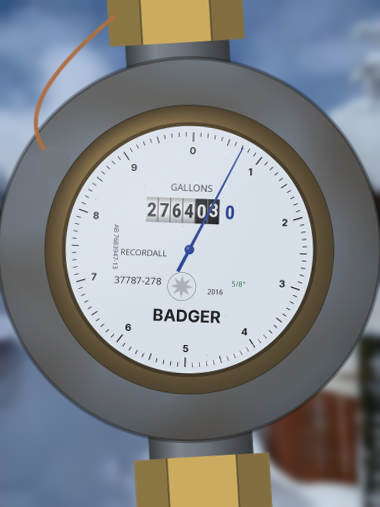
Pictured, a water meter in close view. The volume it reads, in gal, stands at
2764030.7 gal
